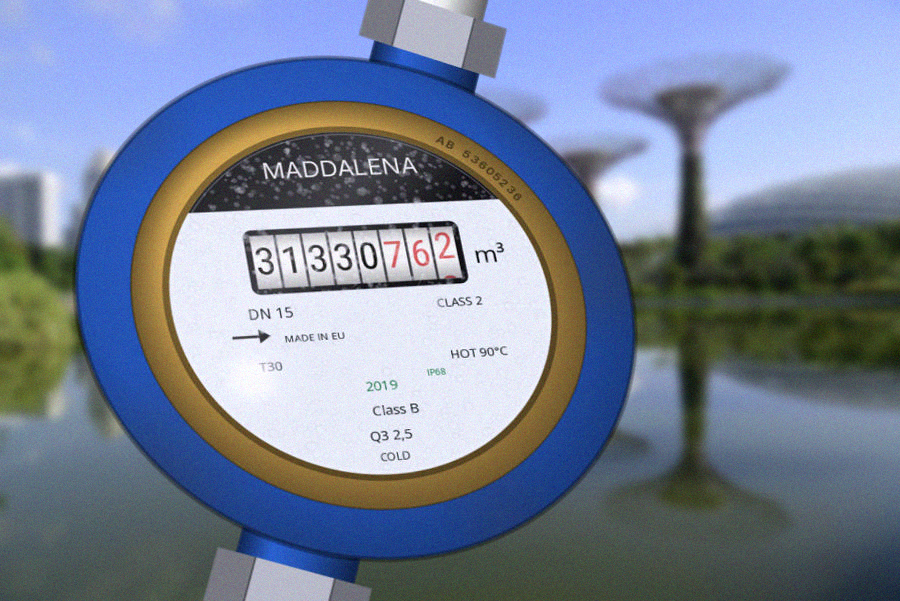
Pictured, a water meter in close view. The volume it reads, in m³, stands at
31330.762 m³
